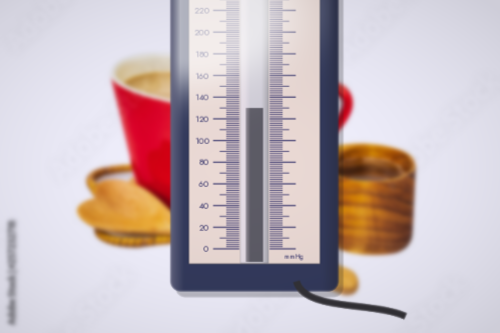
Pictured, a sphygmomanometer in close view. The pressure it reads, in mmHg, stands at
130 mmHg
